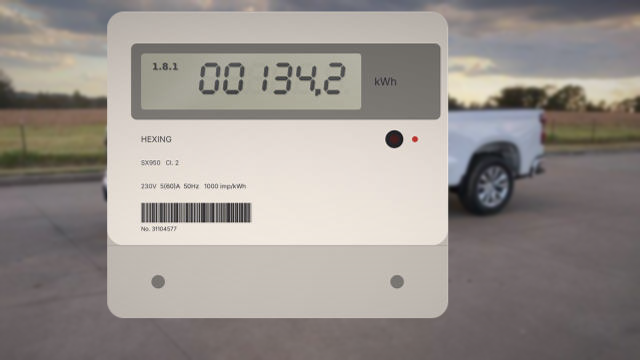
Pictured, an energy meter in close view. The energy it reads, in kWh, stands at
134.2 kWh
